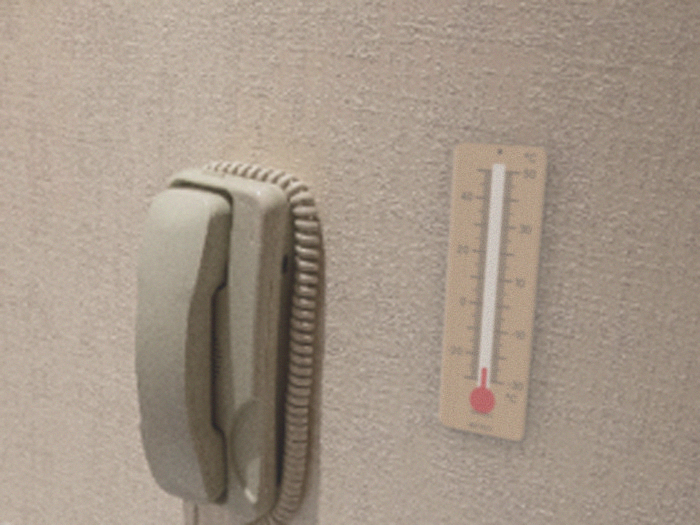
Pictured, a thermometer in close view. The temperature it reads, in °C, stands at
-25 °C
